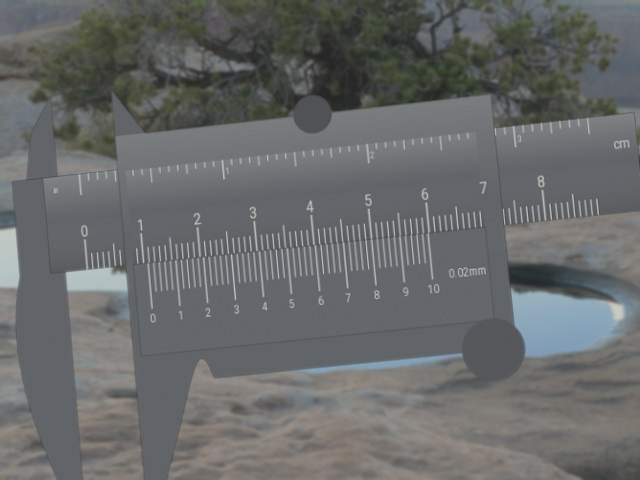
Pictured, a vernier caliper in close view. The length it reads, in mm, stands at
10.8 mm
